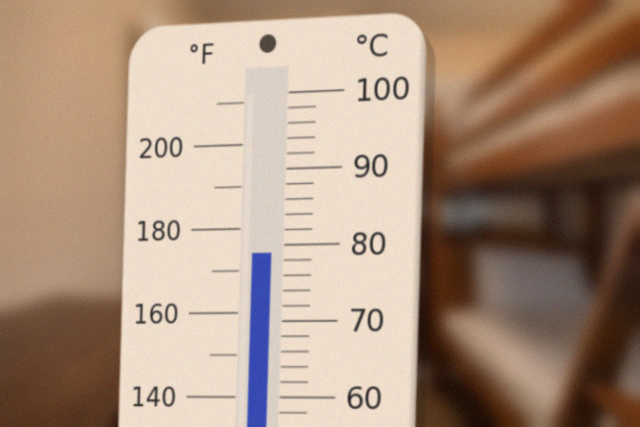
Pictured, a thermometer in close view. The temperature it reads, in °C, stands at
79 °C
